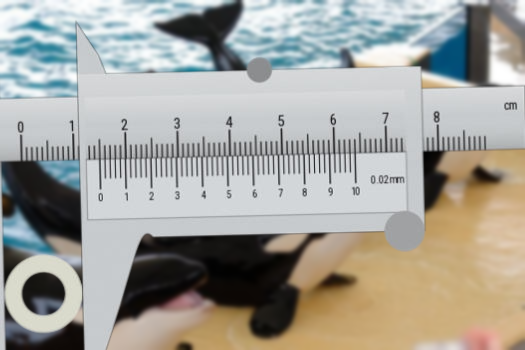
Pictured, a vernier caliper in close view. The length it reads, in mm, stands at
15.0 mm
